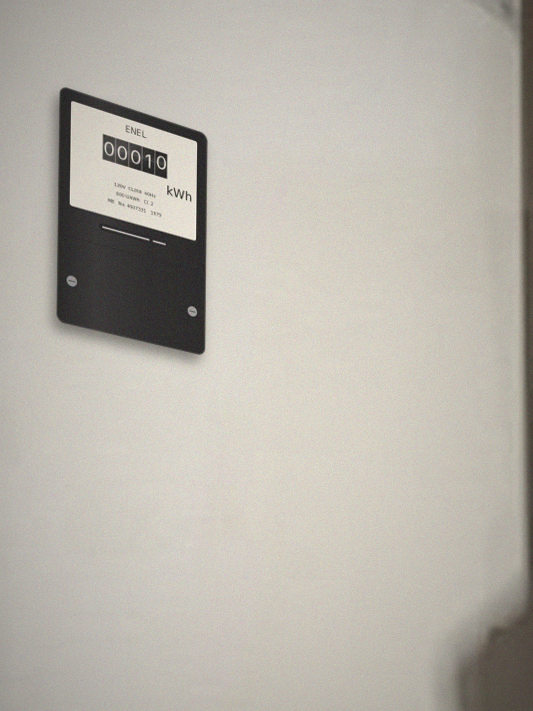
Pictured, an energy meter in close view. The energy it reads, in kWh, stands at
10 kWh
